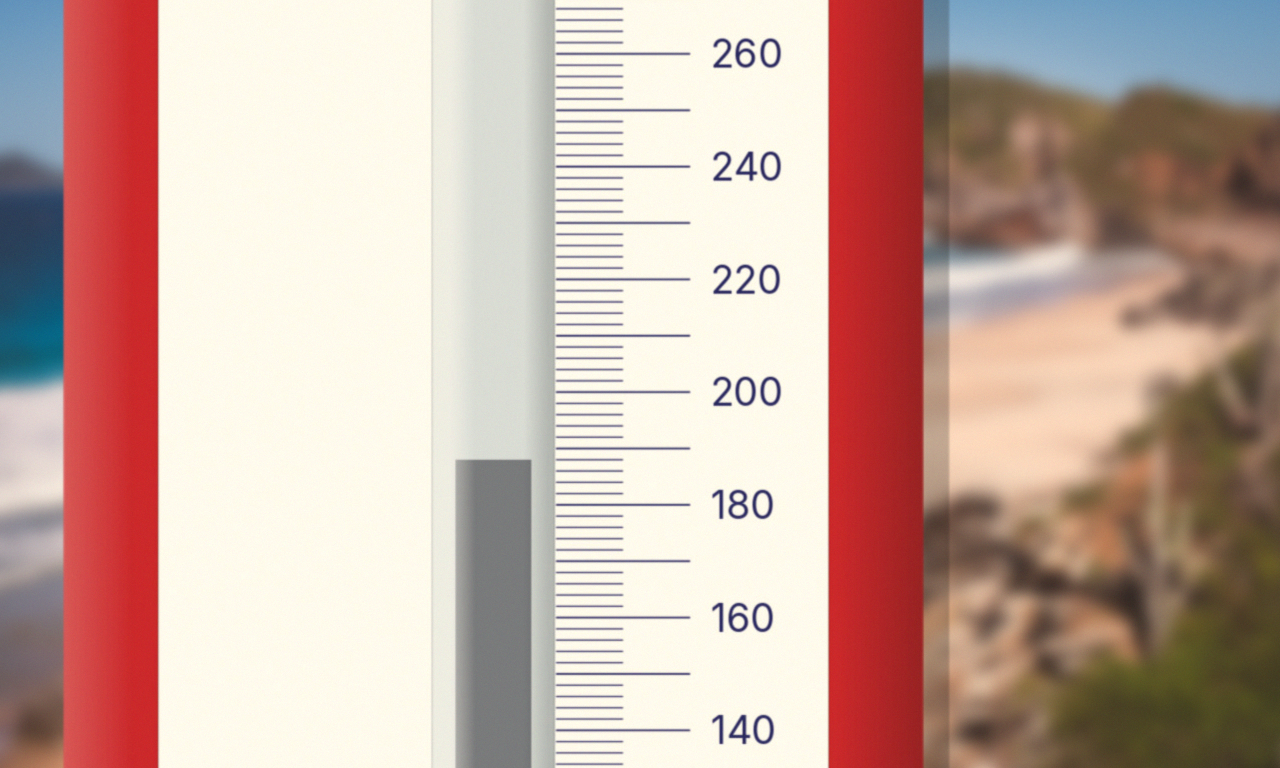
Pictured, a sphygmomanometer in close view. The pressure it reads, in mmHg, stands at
188 mmHg
